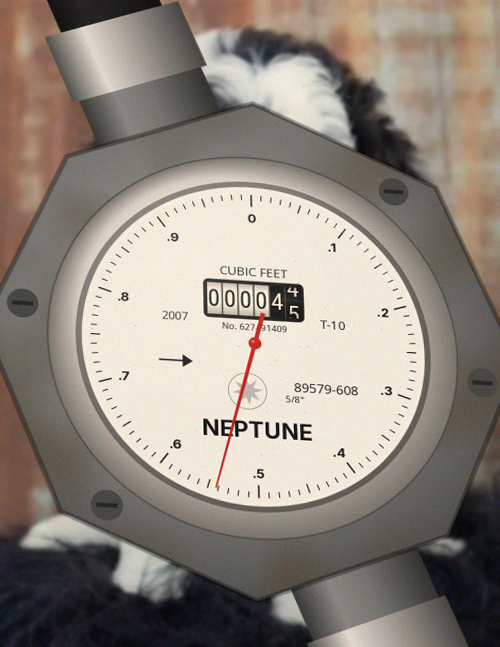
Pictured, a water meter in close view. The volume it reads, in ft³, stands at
44.54 ft³
